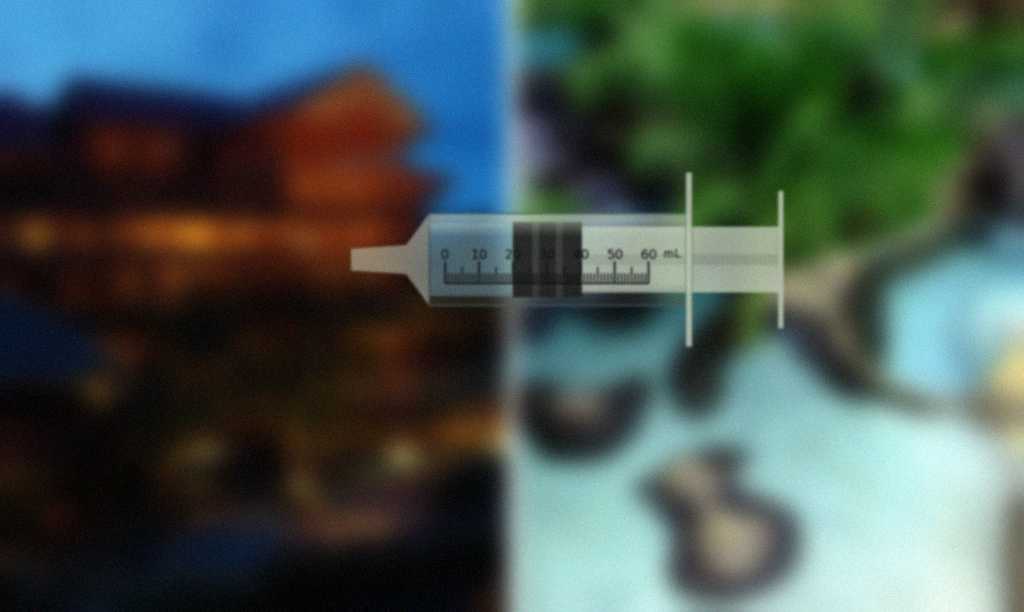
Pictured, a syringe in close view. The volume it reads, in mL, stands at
20 mL
